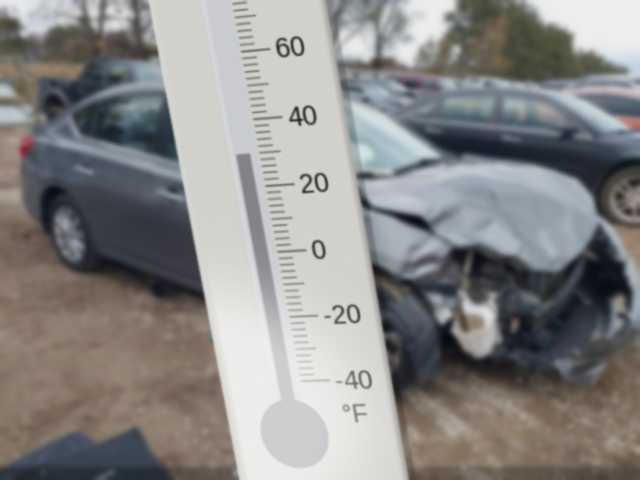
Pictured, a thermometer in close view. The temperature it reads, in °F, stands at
30 °F
